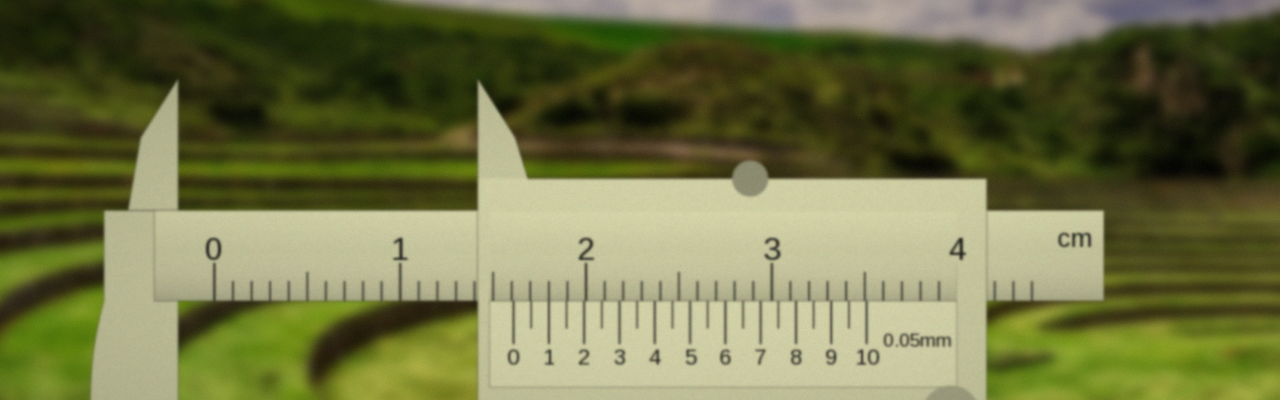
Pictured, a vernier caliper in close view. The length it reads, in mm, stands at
16.1 mm
